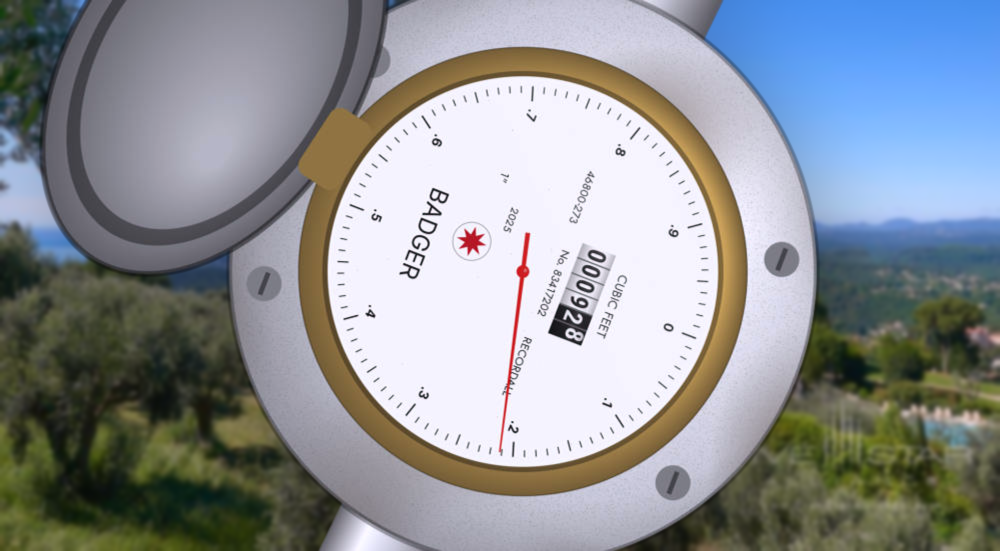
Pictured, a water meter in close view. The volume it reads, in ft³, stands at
928.21 ft³
